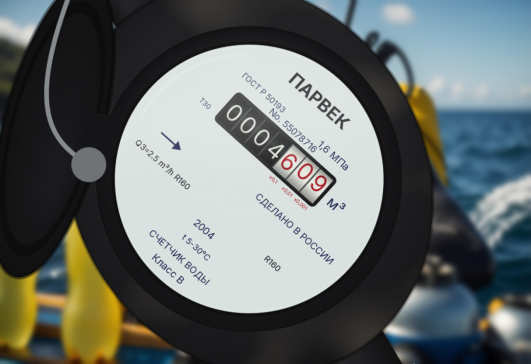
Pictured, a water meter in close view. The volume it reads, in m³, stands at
4.609 m³
